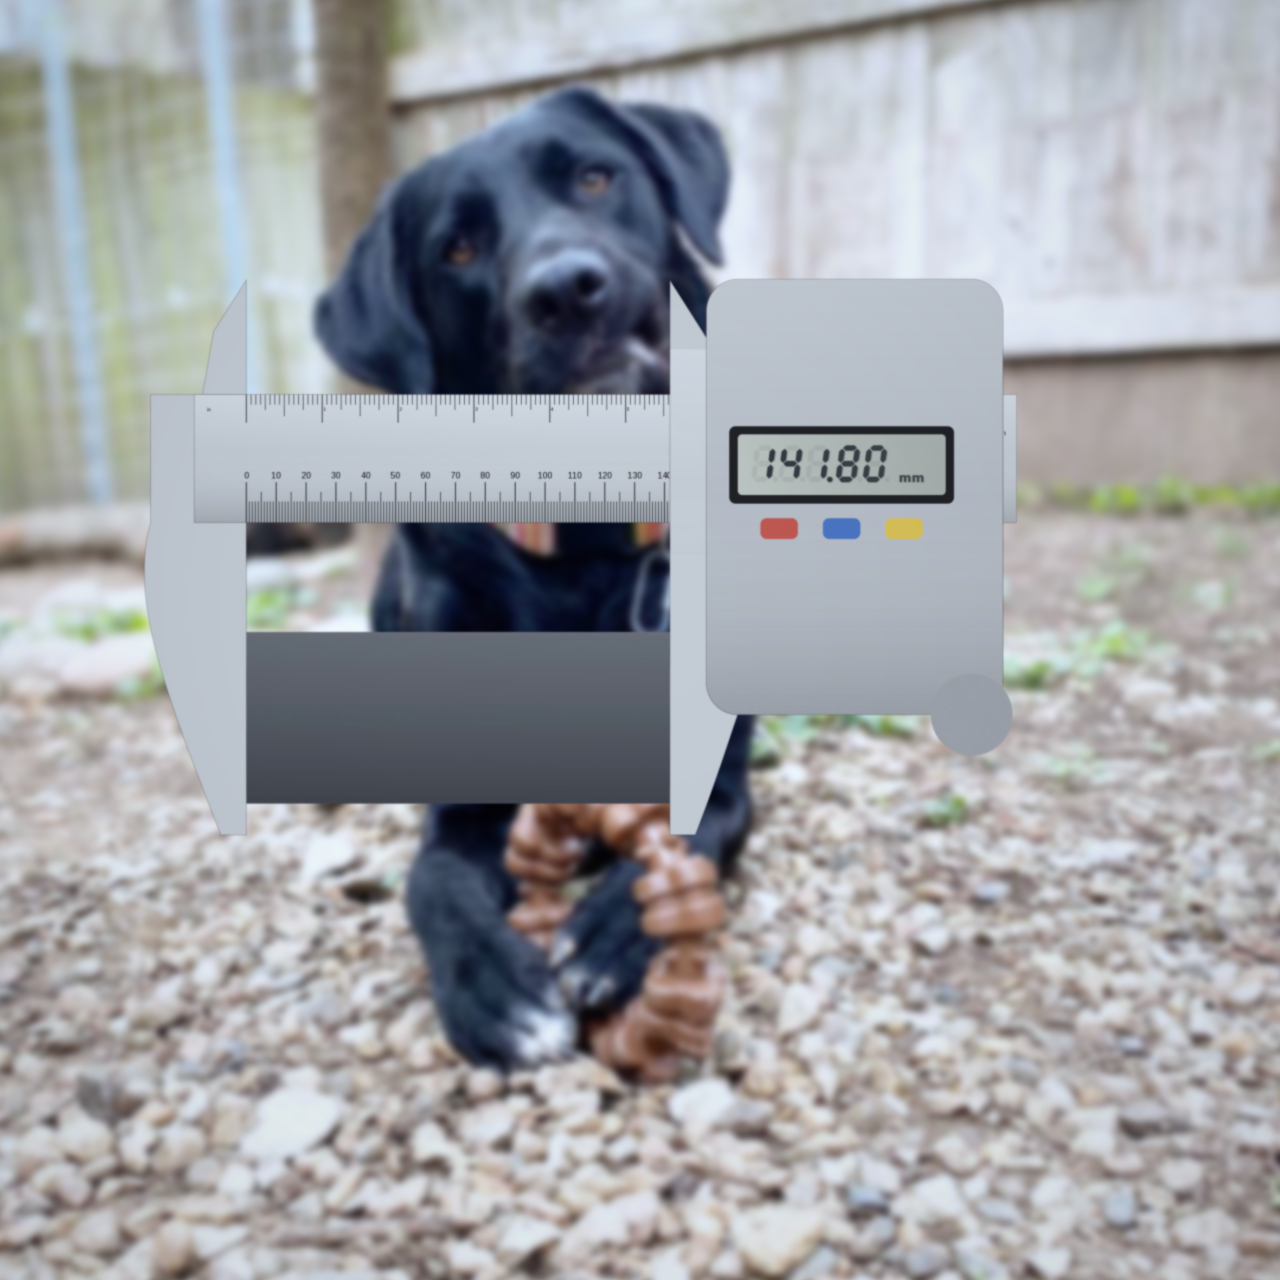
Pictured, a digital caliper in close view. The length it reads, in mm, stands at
141.80 mm
